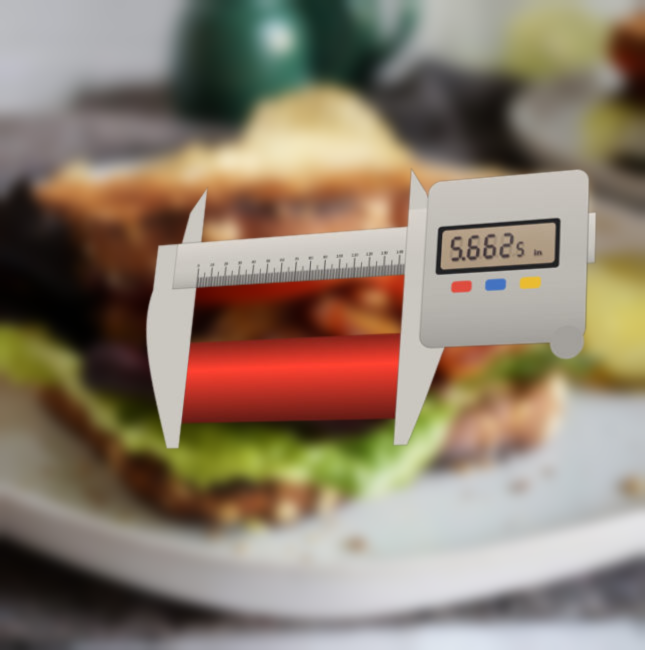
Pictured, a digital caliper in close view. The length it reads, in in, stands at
5.6625 in
